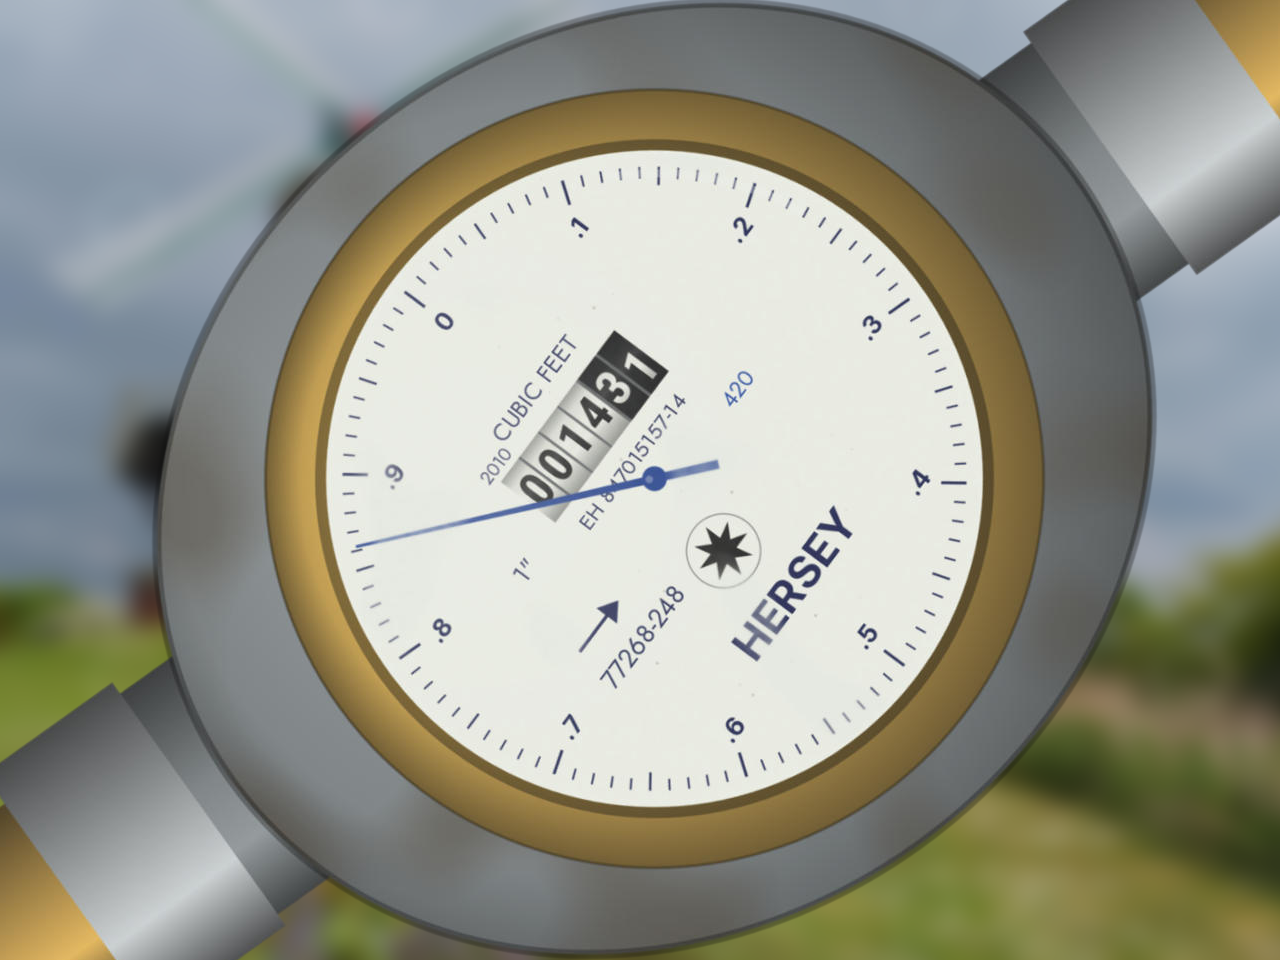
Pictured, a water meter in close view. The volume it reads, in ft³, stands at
1430.86 ft³
